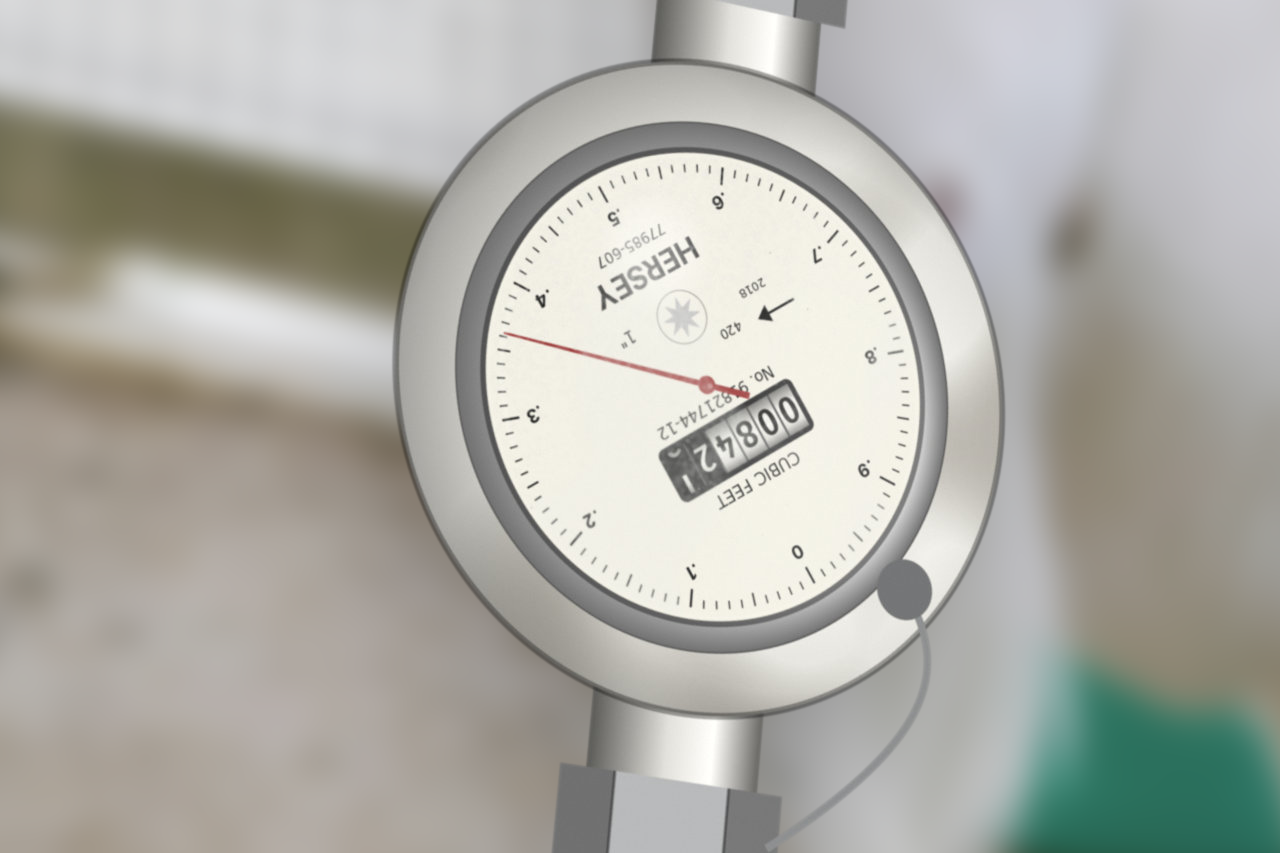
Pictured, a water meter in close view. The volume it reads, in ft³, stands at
8421.36 ft³
